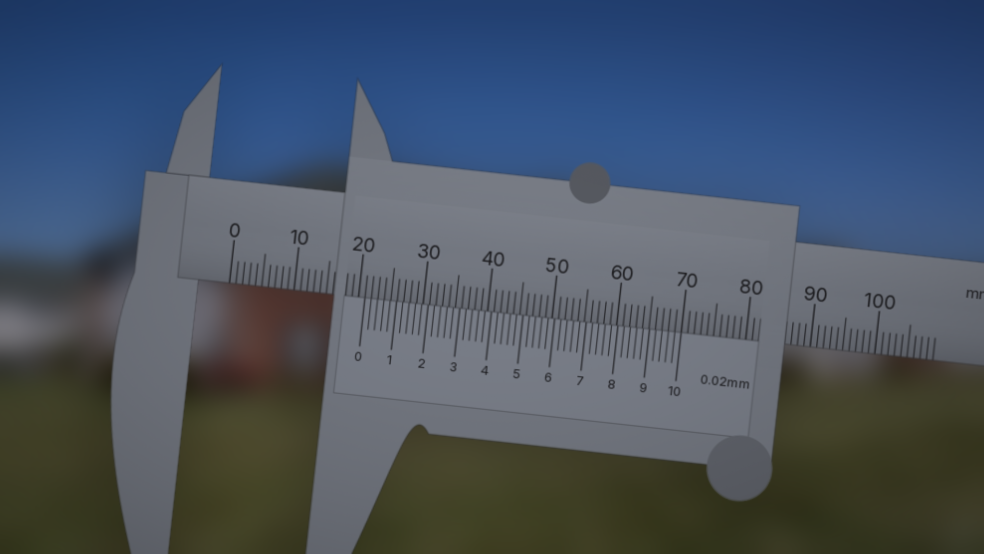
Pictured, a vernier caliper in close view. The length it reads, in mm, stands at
21.0 mm
